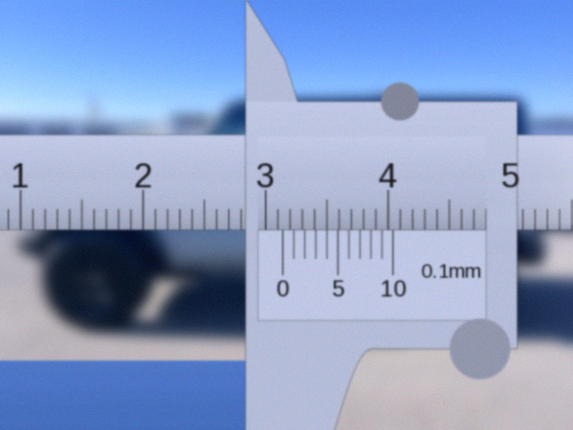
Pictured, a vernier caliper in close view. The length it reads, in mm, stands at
31.4 mm
